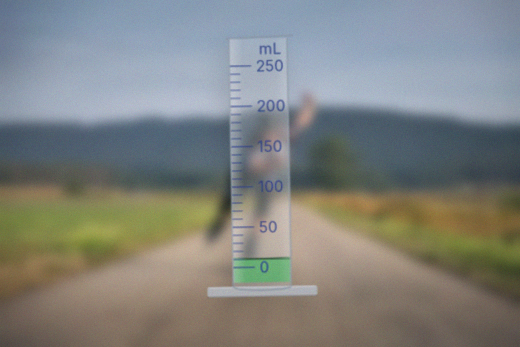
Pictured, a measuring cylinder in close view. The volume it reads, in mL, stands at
10 mL
